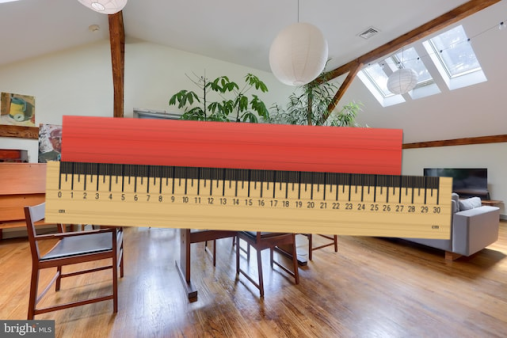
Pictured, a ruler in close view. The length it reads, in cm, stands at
27 cm
